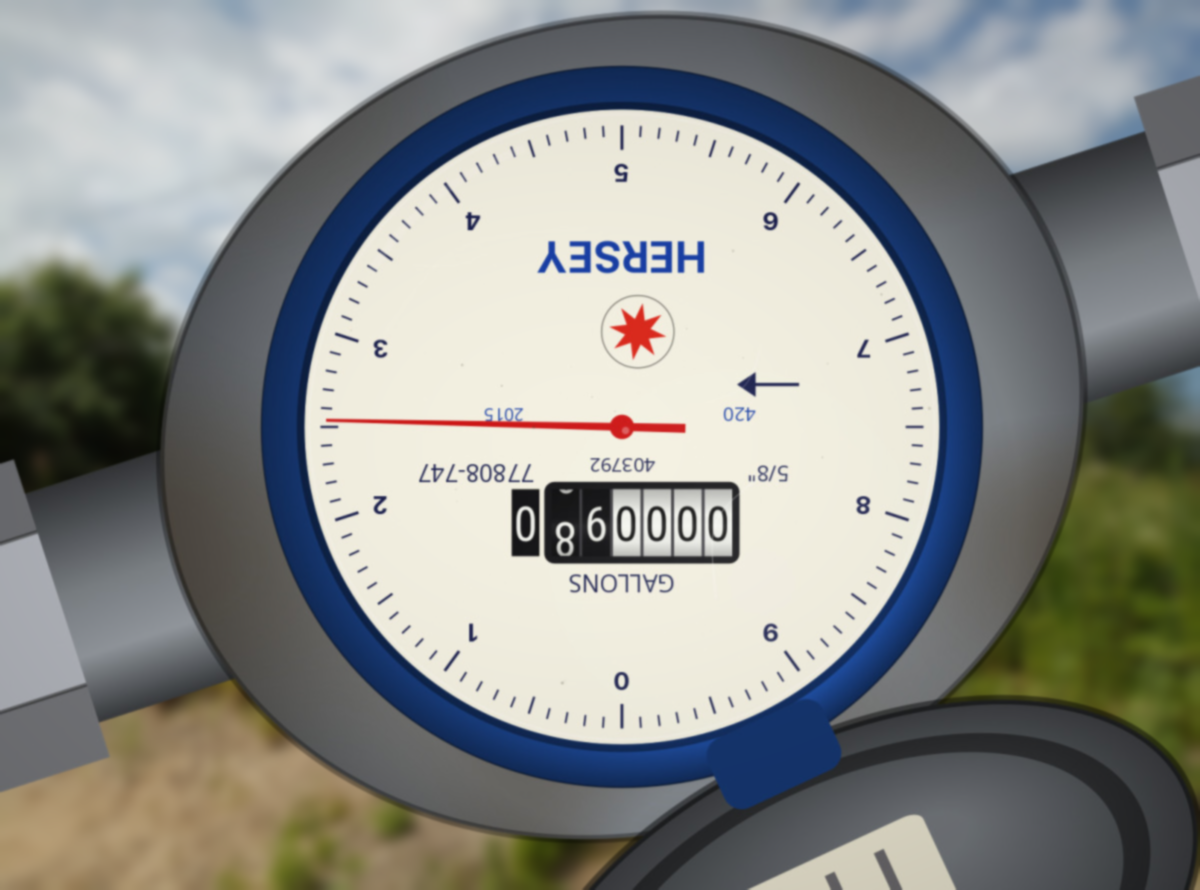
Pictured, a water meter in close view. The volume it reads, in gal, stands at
982.5 gal
